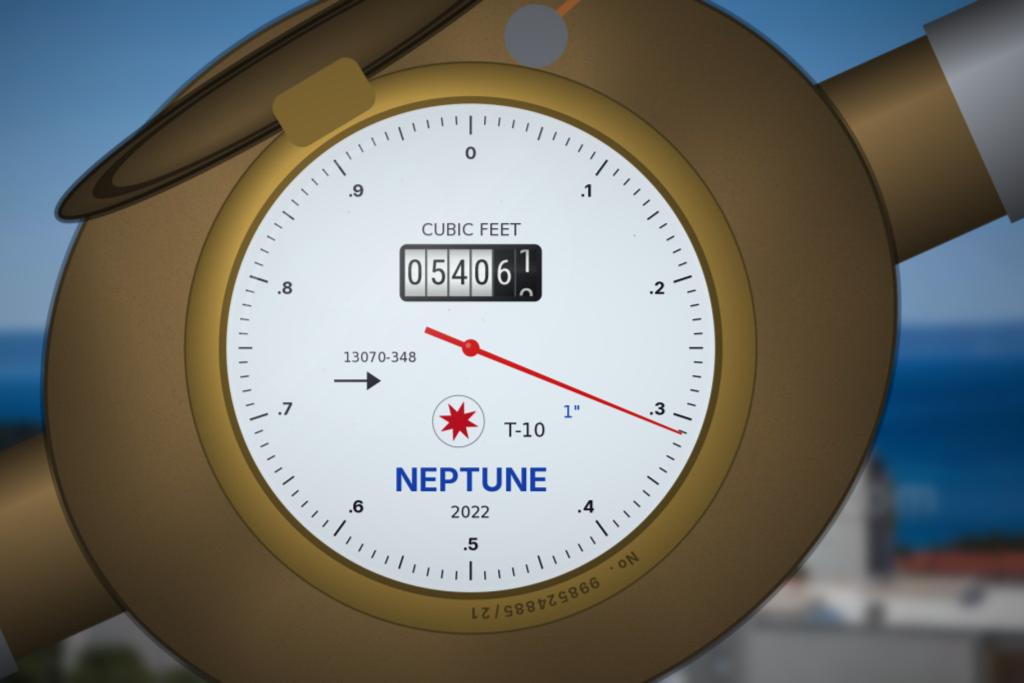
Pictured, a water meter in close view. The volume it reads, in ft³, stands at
54061.31 ft³
